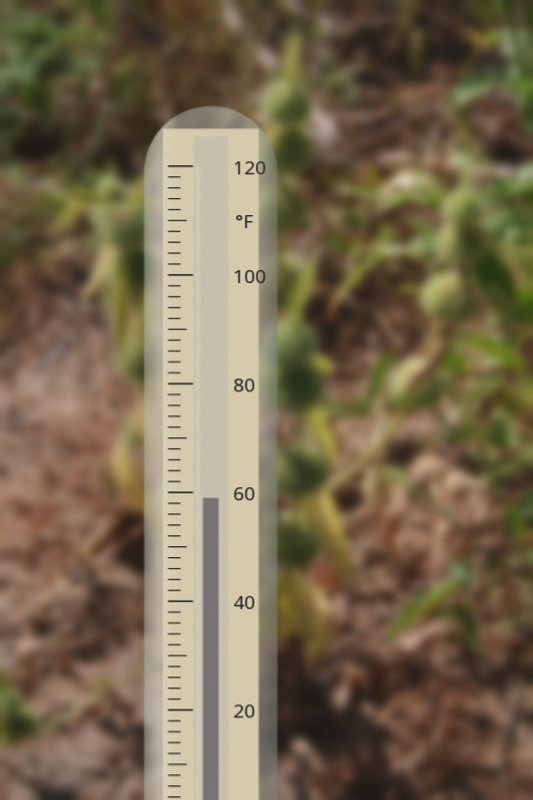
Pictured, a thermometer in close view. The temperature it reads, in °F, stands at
59 °F
